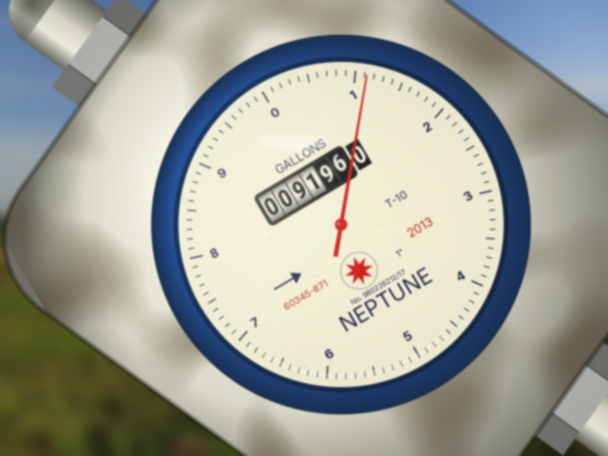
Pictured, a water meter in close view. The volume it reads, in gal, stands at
91961.1 gal
